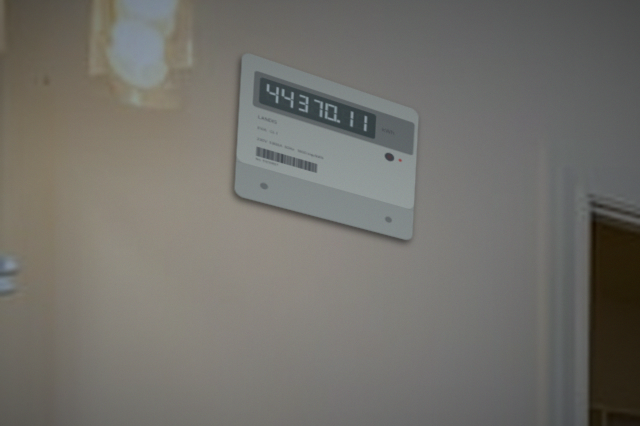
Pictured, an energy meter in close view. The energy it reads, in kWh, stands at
44370.11 kWh
